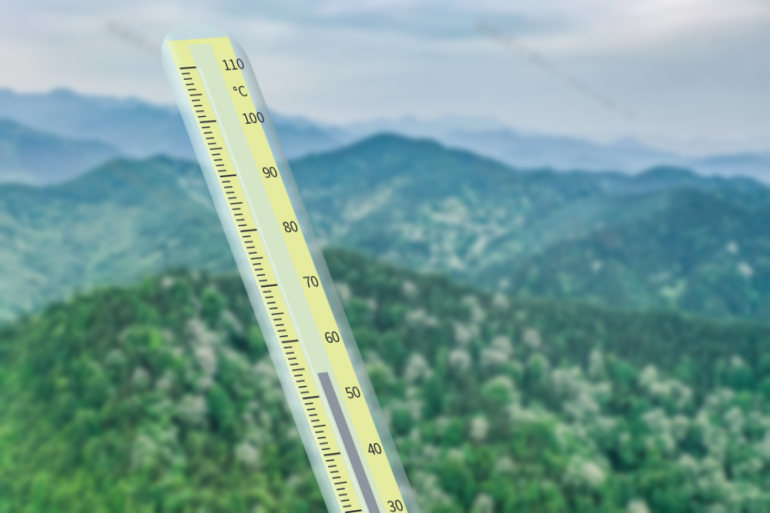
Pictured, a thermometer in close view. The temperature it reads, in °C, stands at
54 °C
